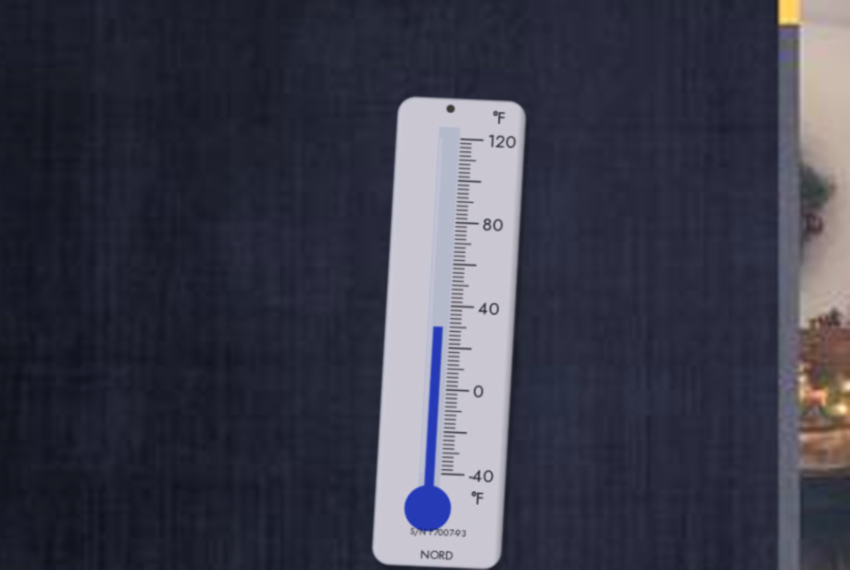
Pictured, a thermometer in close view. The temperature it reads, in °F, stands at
30 °F
